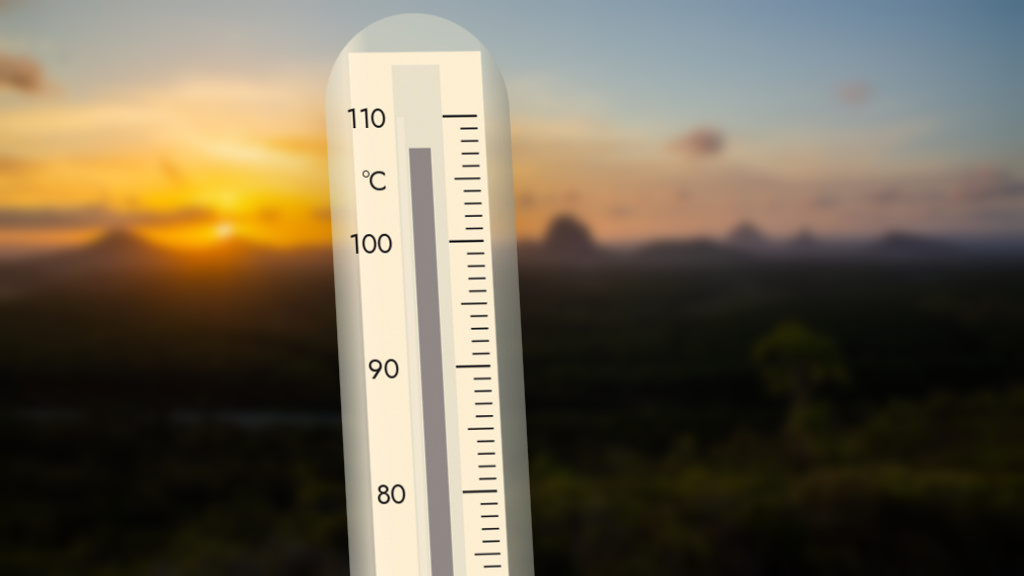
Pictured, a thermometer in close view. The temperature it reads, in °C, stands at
107.5 °C
